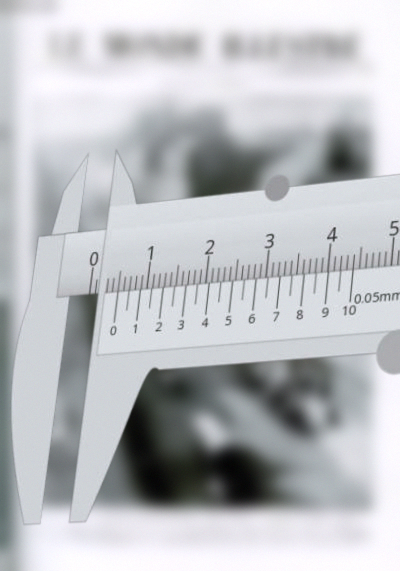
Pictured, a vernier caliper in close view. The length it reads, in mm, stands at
5.0 mm
